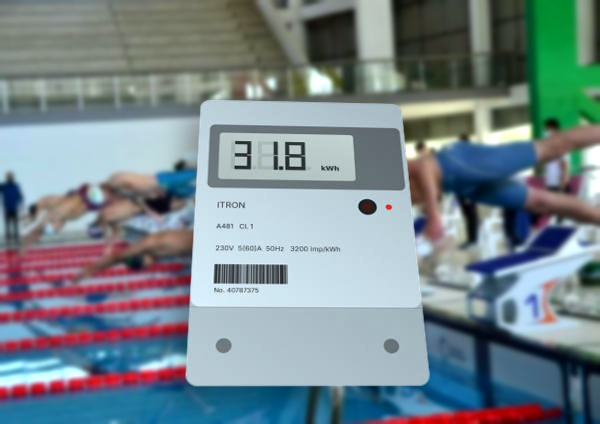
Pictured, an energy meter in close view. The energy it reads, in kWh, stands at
31.8 kWh
